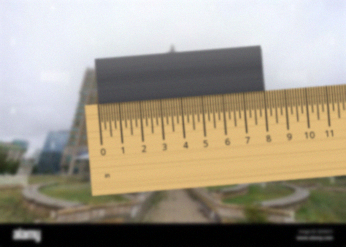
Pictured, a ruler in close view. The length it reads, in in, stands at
8 in
